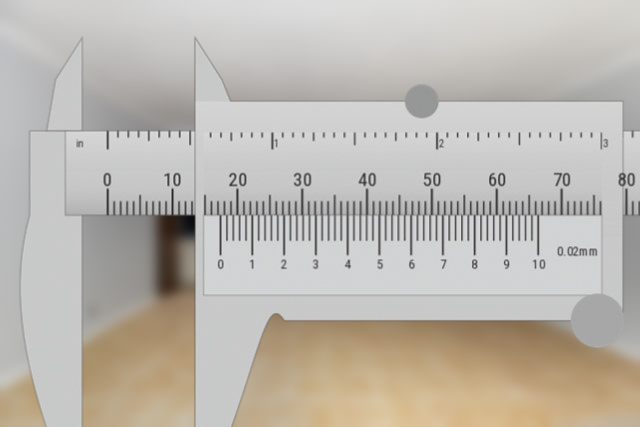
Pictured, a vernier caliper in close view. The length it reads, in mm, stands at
17.4 mm
